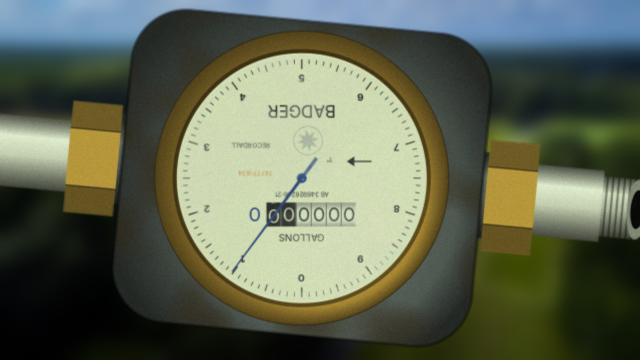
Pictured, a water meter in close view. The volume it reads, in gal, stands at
1.0 gal
